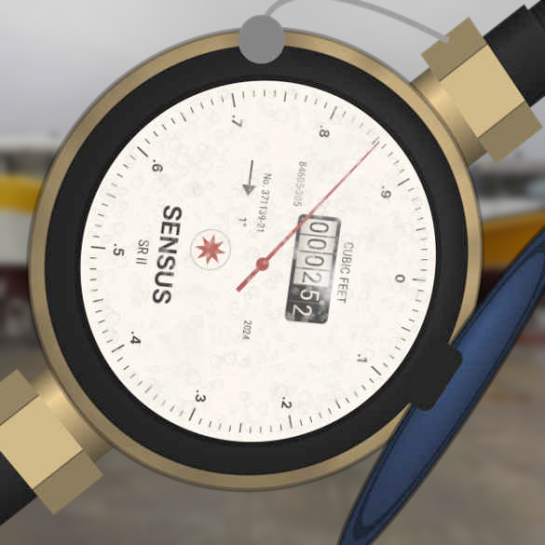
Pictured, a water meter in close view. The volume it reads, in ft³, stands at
251.85 ft³
